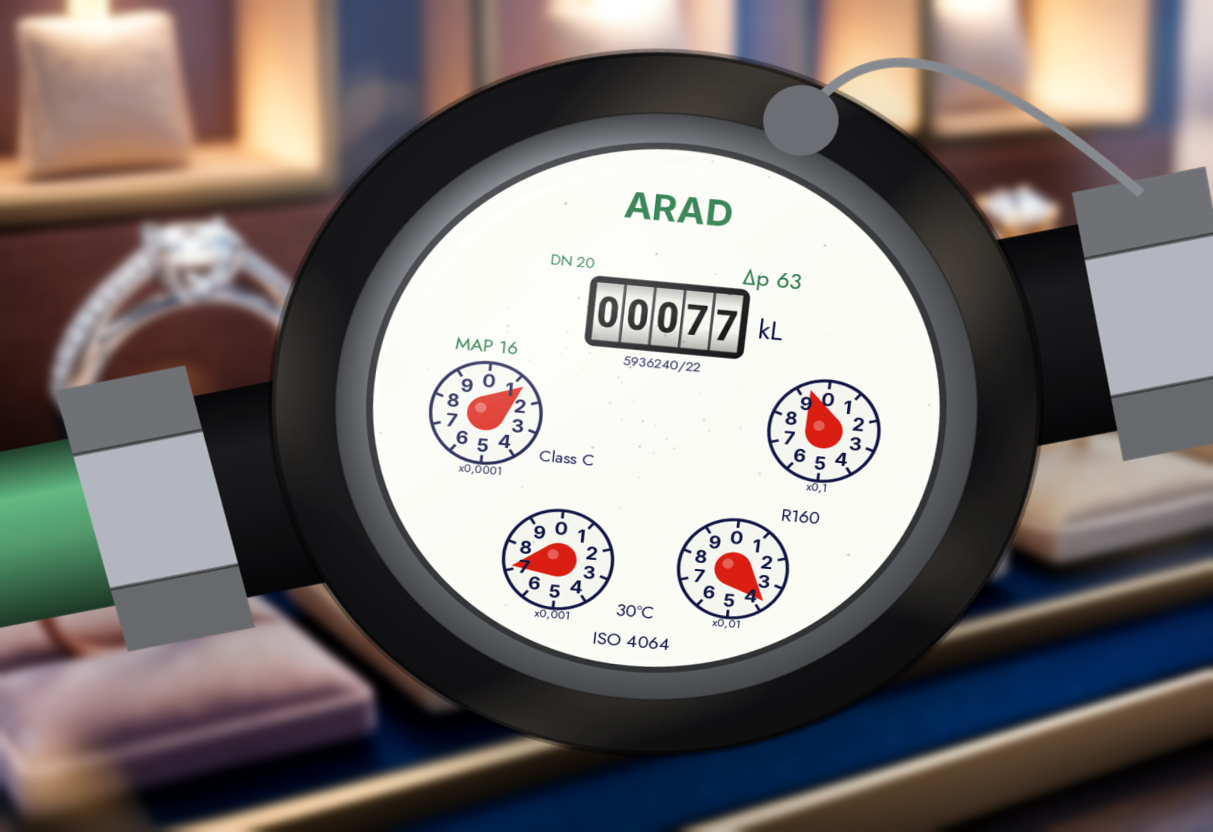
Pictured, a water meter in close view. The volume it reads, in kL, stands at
76.9371 kL
